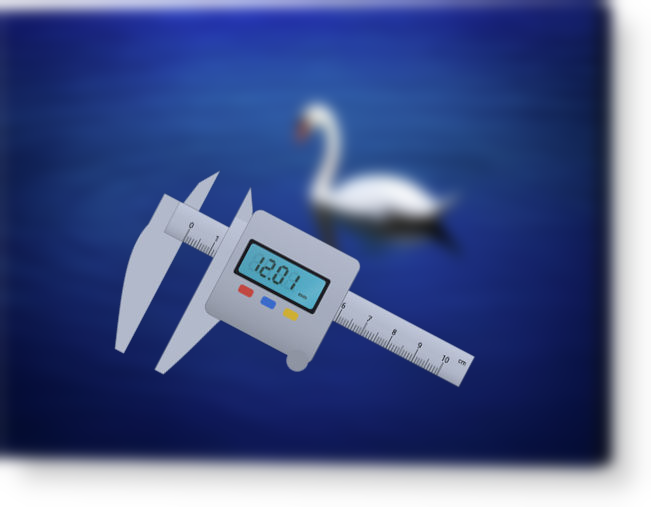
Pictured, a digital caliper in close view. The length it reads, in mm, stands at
12.01 mm
